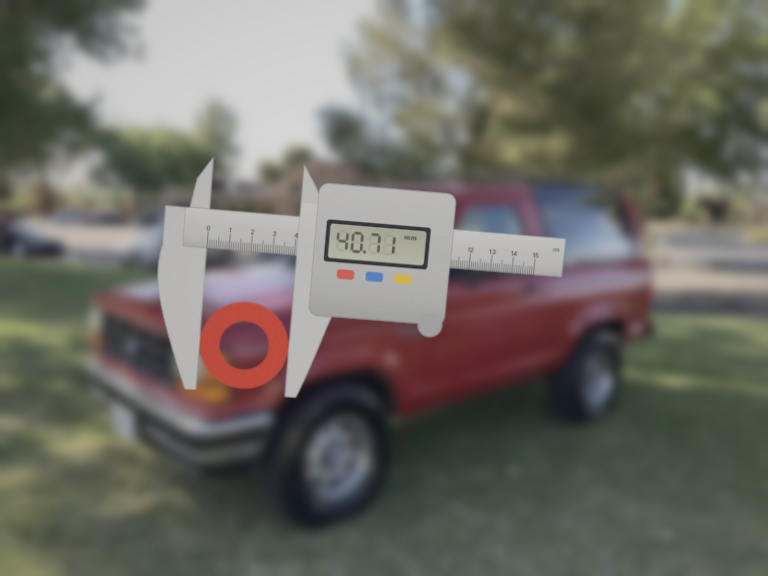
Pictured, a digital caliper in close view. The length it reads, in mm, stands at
40.71 mm
